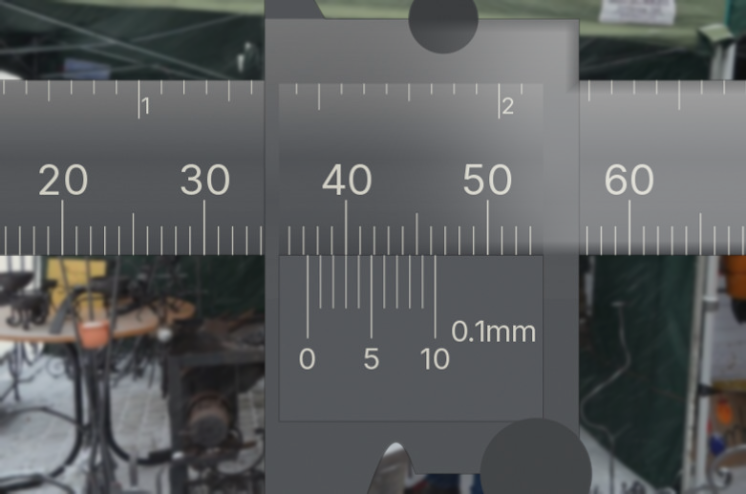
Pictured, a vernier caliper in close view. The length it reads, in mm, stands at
37.3 mm
